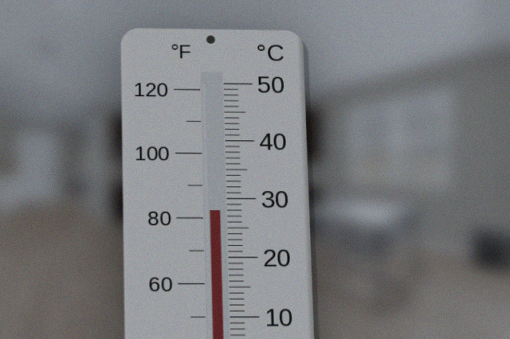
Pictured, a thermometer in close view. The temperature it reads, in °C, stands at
28 °C
